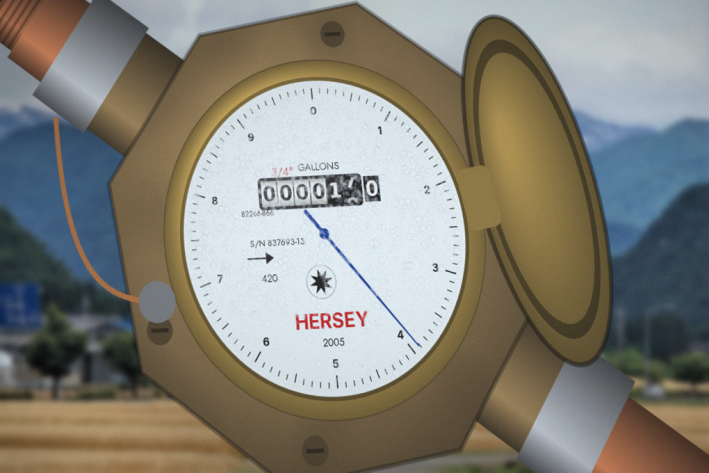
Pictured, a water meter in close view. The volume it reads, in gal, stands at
173.9 gal
